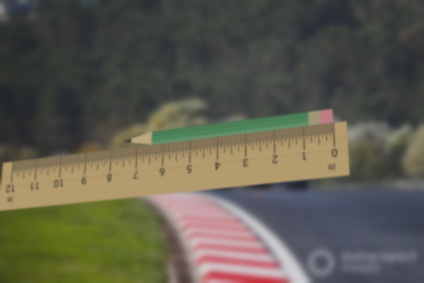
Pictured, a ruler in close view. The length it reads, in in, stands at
7.5 in
